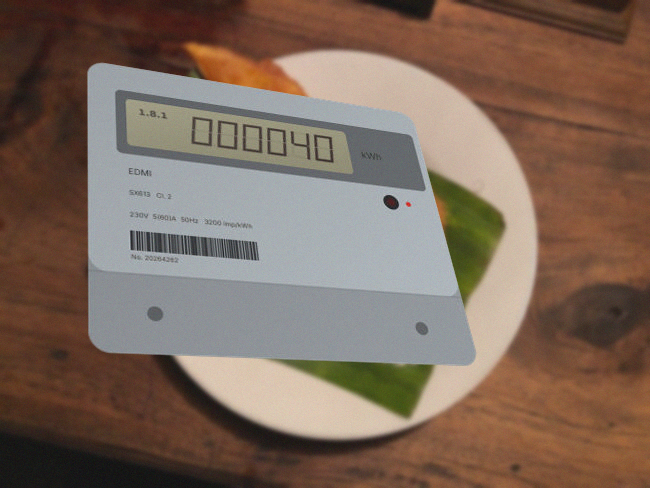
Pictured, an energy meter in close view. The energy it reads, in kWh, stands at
40 kWh
